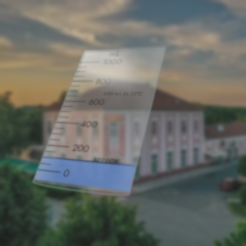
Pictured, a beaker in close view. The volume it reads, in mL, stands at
100 mL
